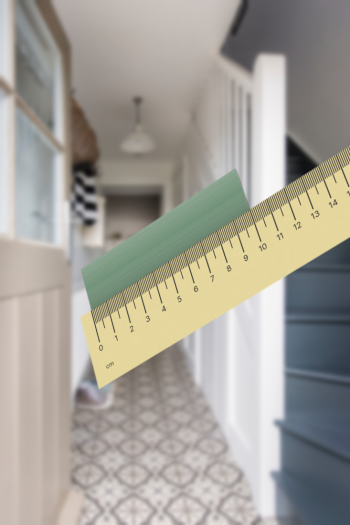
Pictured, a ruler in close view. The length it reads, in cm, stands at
10 cm
